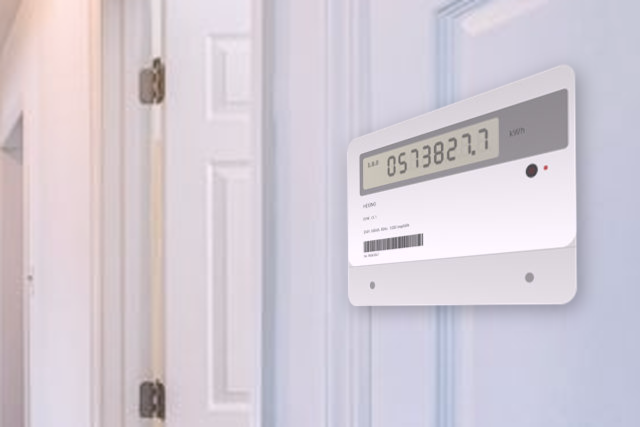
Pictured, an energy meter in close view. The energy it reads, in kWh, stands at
573827.7 kWh
